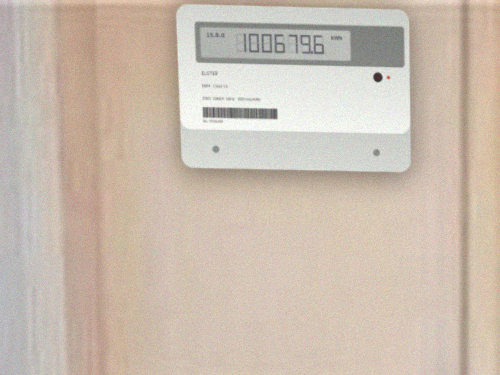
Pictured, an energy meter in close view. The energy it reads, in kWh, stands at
100679.6 kWh
